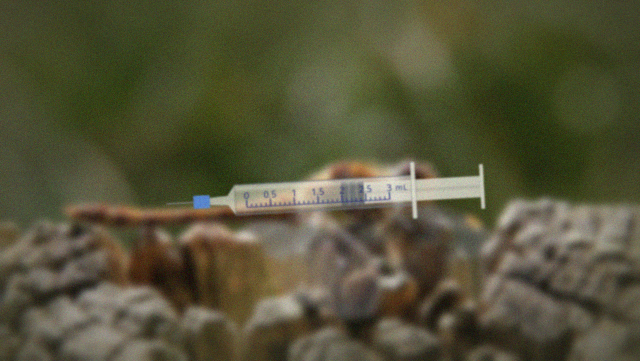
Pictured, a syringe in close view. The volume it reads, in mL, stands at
2 mL
